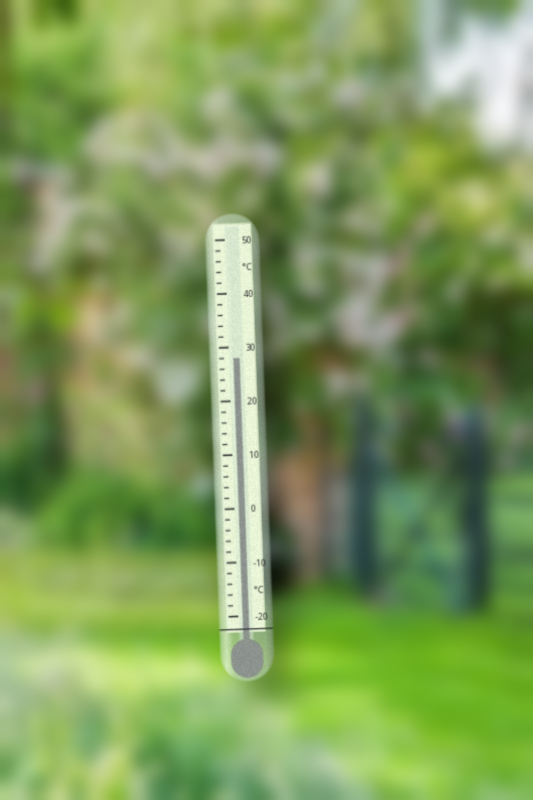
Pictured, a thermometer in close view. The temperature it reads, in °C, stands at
28 °C
